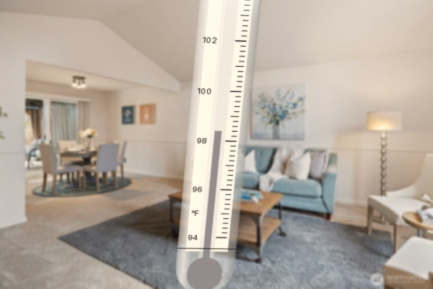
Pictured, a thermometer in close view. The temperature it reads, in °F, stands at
98.4 °F
